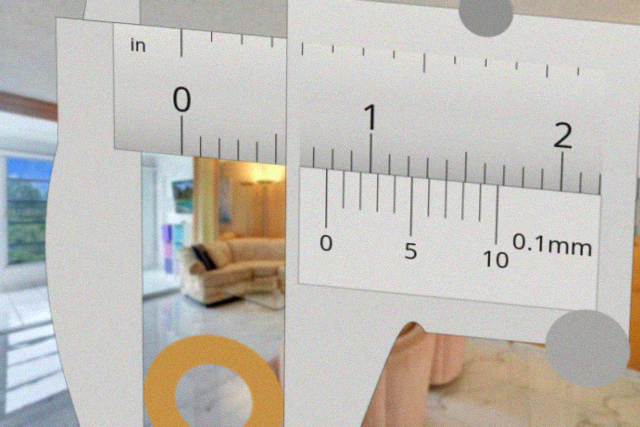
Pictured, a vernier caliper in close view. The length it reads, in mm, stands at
7.7 mm
